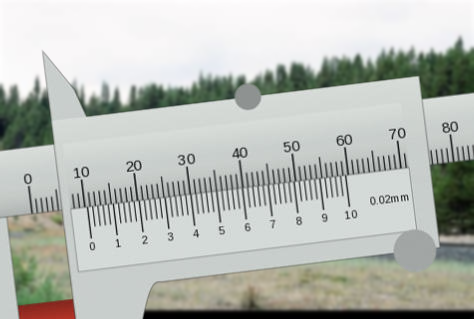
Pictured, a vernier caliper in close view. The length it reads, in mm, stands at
10.5 mm
